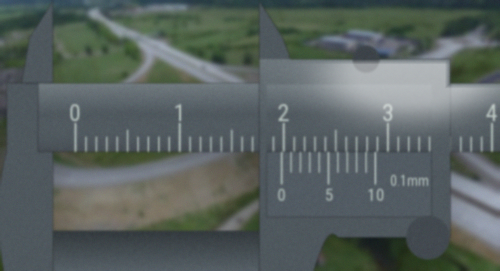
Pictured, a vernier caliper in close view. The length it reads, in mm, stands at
19.8 mm
